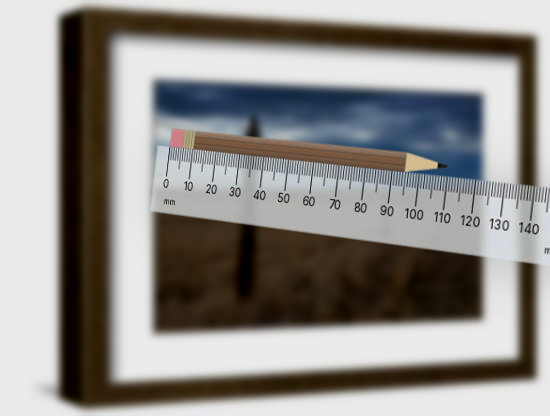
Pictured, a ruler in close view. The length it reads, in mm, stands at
110 mm
